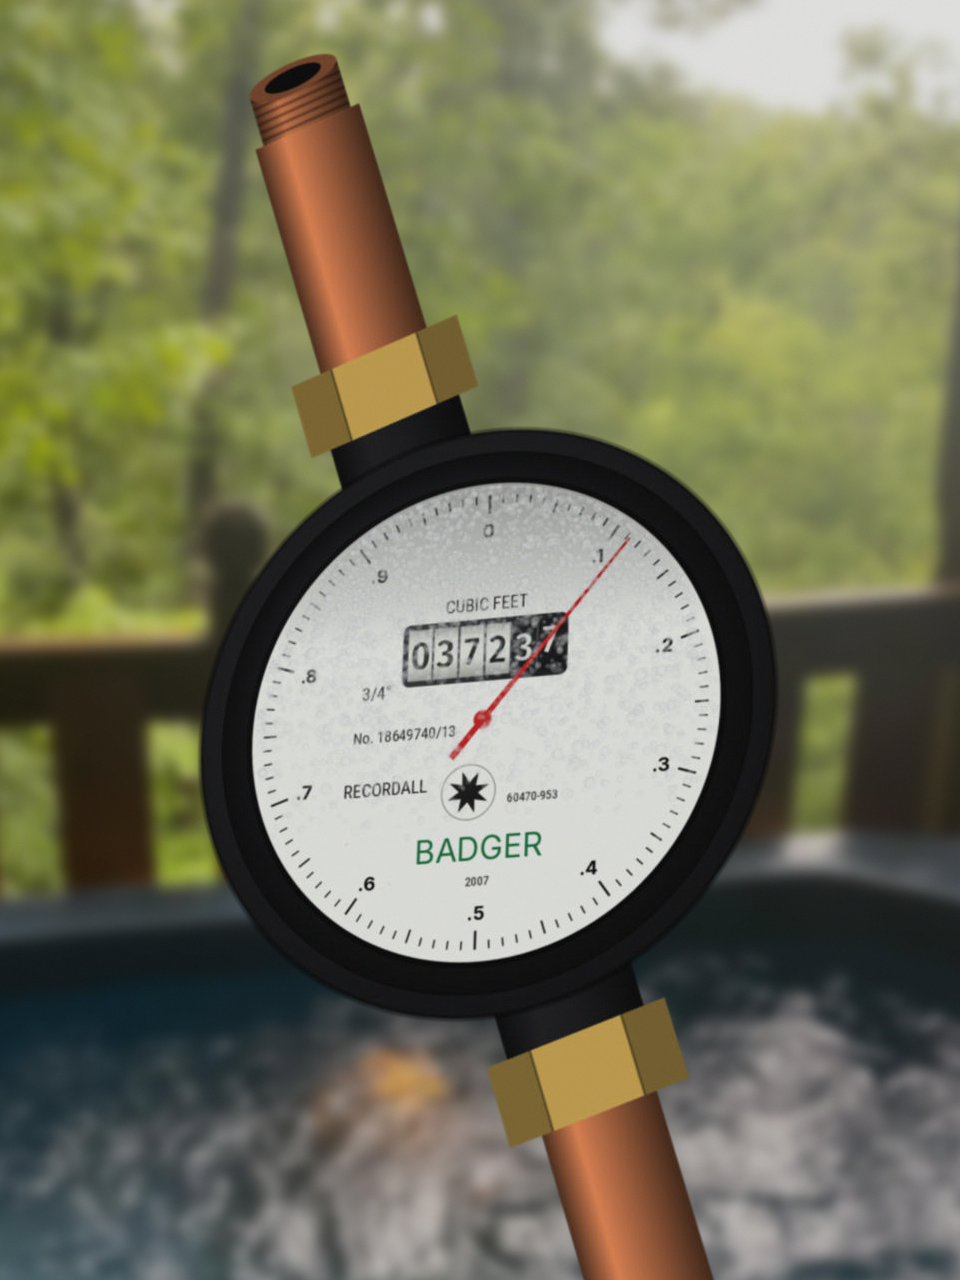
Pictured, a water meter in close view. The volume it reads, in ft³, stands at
37237.11 ft³
